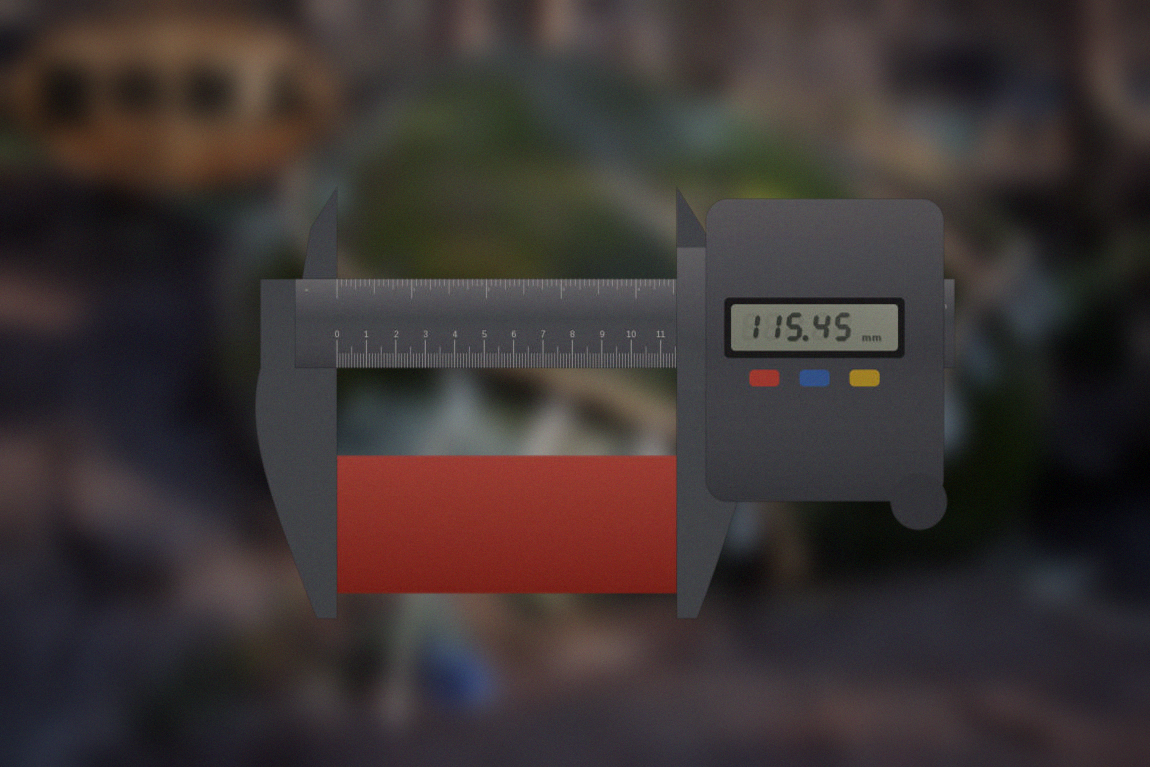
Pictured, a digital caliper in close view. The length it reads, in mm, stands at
115.45 mm
